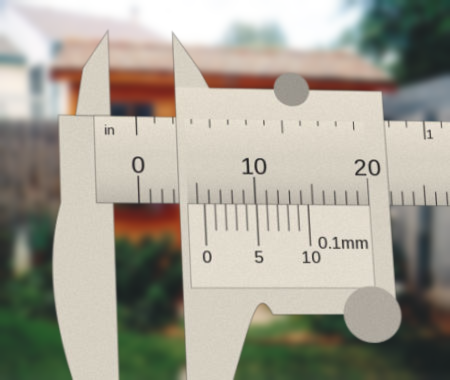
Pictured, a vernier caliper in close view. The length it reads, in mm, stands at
5.6 mm
